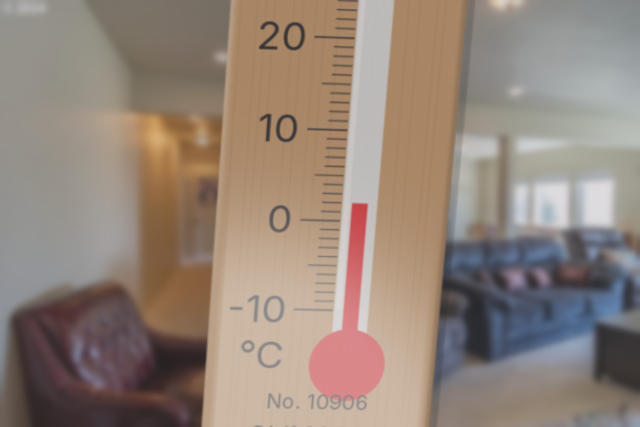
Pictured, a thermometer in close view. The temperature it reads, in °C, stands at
2 °C
